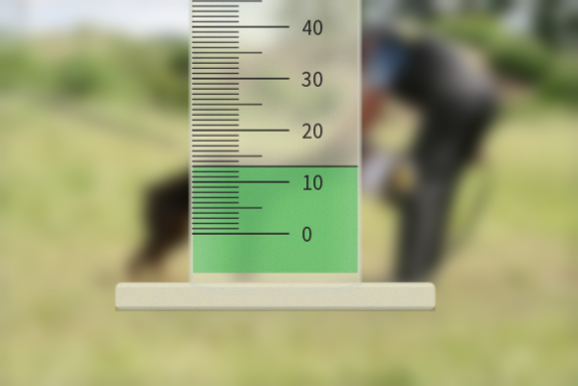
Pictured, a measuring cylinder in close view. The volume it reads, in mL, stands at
13 mL
